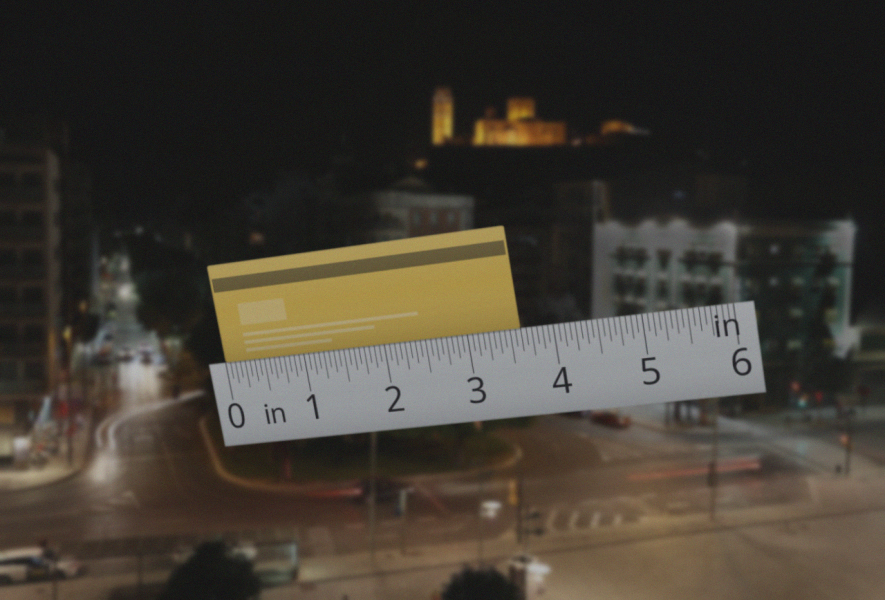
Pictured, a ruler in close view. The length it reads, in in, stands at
3.625 in
